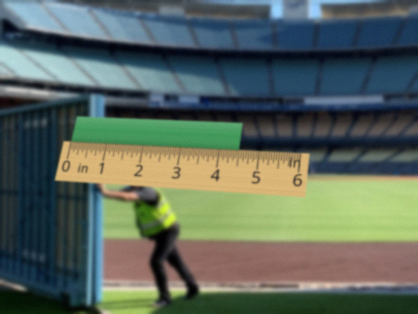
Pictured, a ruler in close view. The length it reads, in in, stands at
4.5 in
